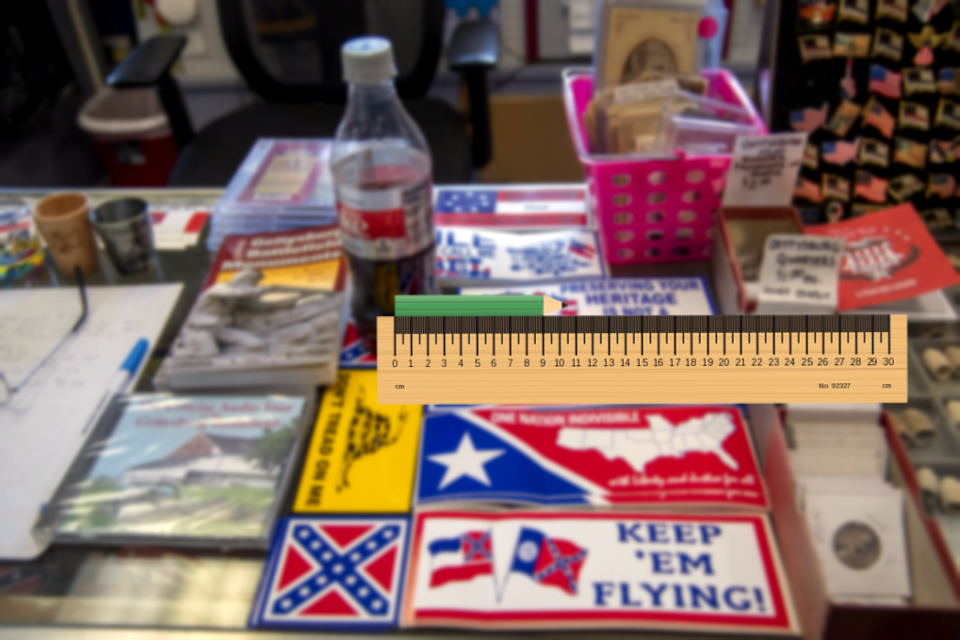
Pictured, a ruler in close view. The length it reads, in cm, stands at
10.5 cm
